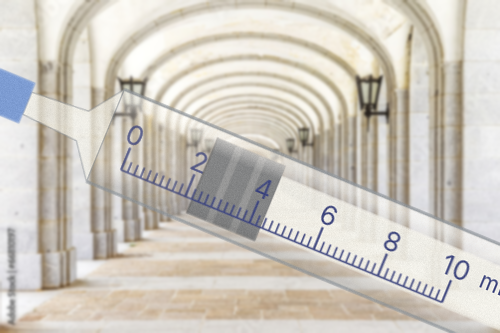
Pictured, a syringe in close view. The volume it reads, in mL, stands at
2.2 mL
